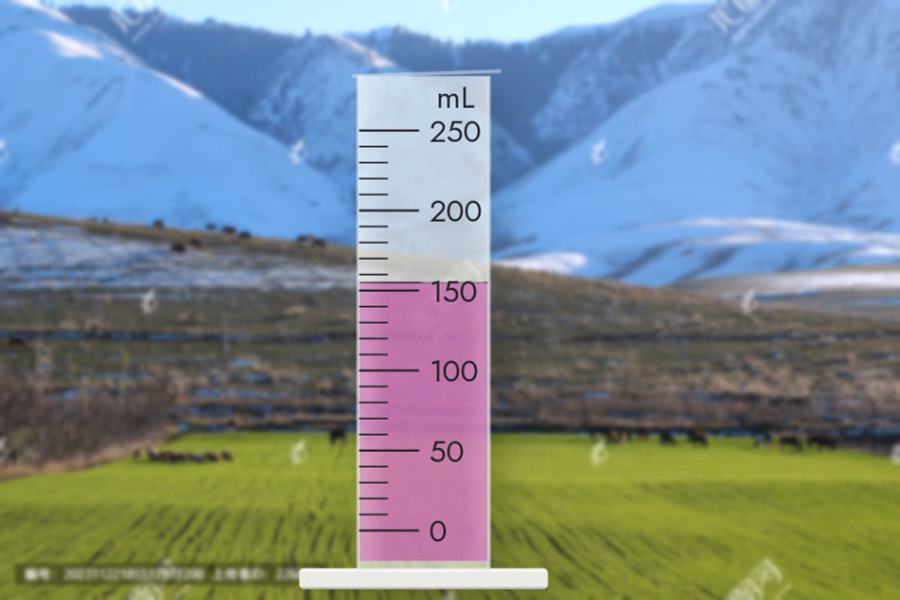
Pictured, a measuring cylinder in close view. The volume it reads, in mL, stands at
155 mL
